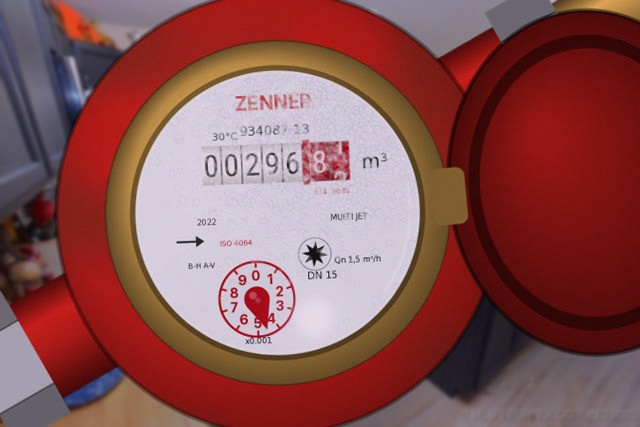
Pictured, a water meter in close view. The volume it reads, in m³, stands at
296.814 m³
